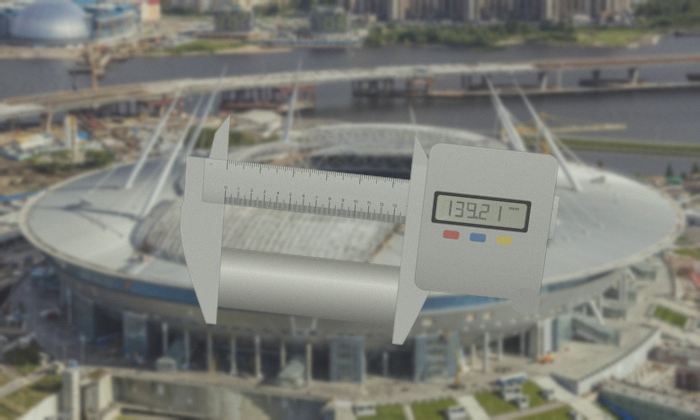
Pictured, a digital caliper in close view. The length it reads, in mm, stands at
139.21 mm
